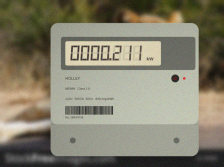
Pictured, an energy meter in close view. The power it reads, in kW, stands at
0.211 kW
